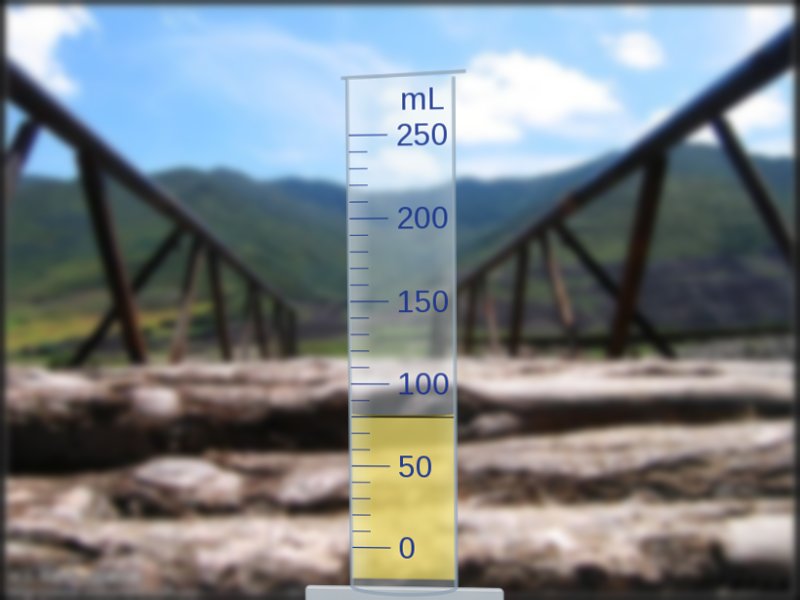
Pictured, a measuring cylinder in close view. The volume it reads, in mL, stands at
80 mL
